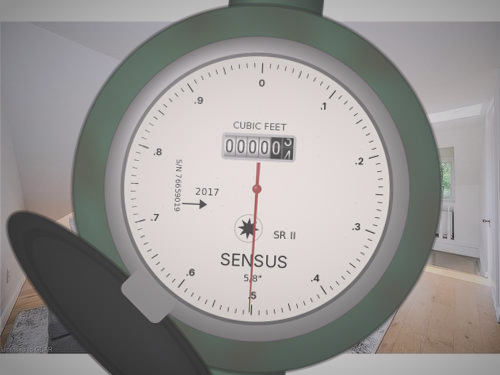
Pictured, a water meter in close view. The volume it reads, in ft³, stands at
3.50 ft³
